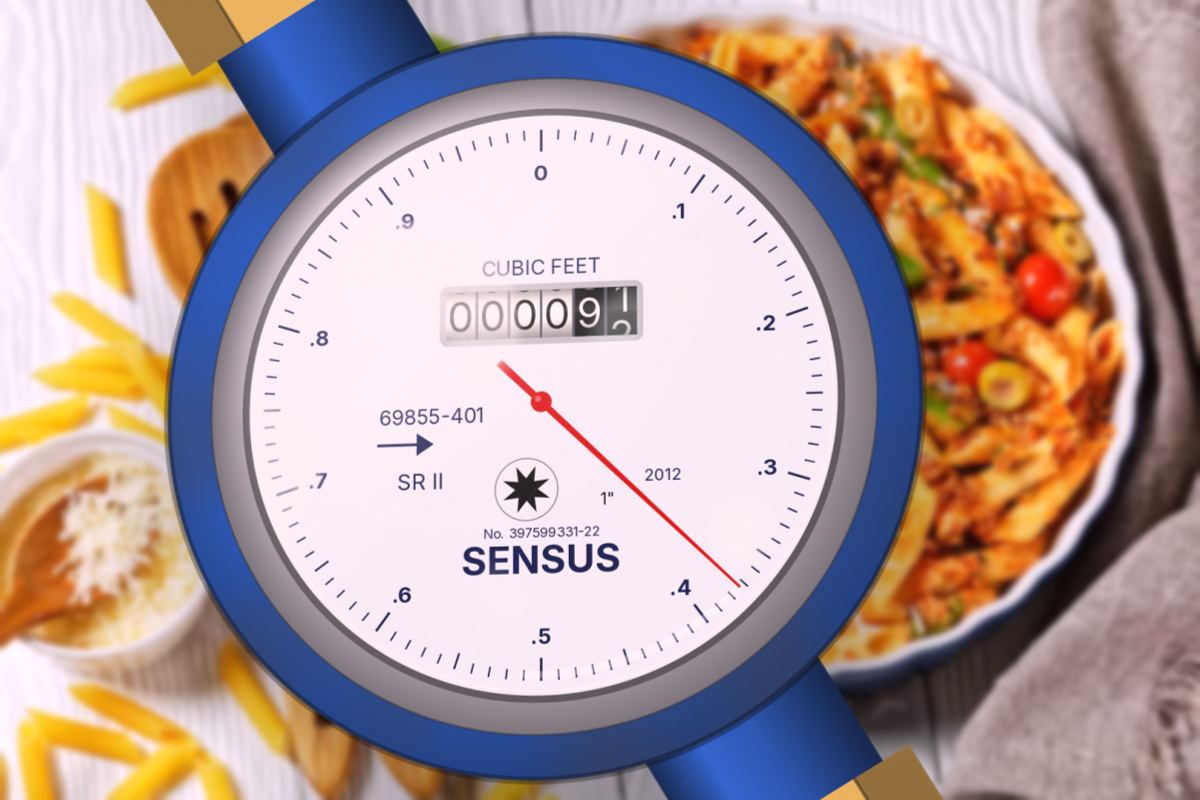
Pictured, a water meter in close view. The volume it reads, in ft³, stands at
91.37 ft³
